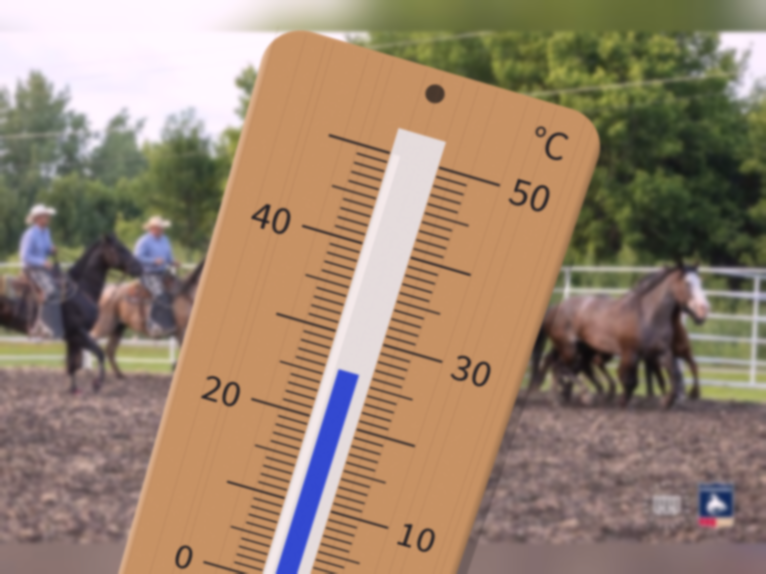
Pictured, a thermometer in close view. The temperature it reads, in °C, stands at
26 °C
